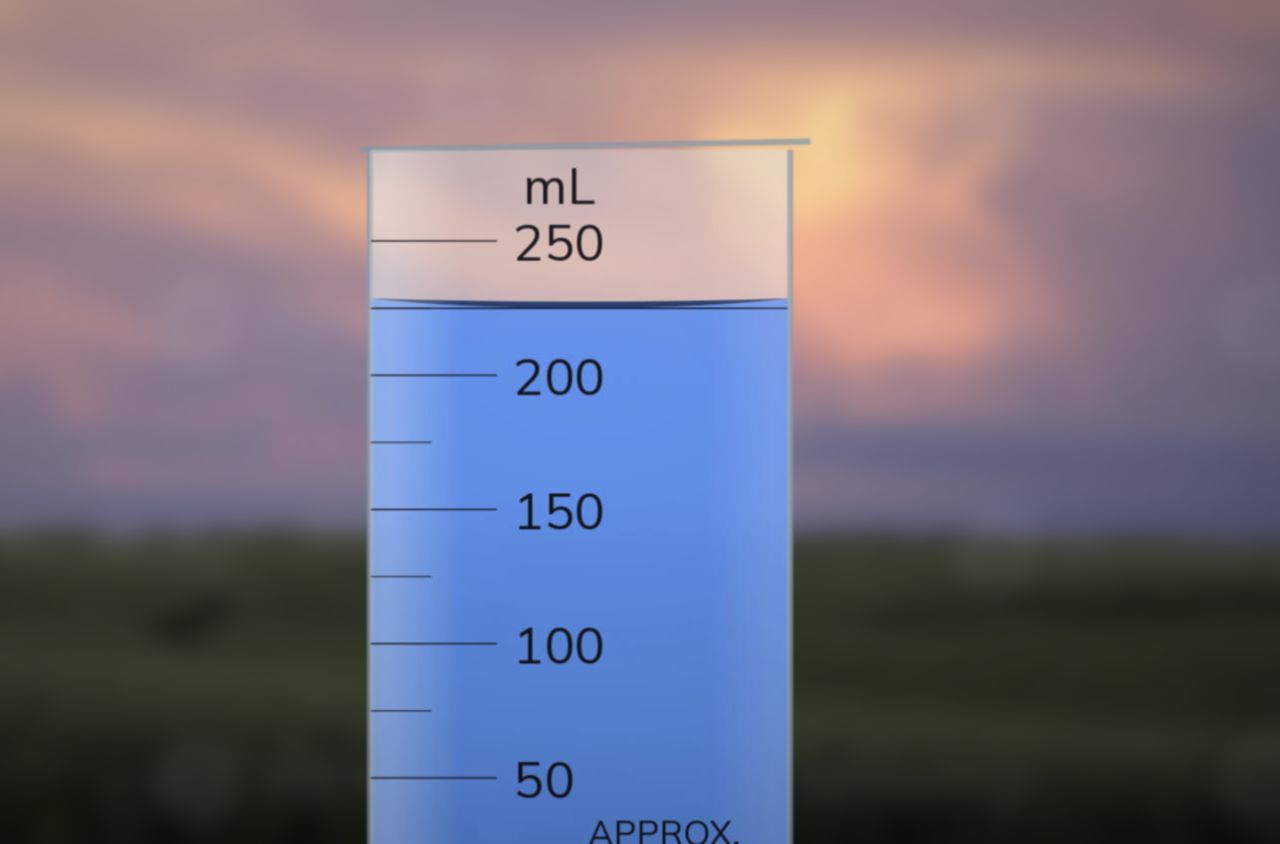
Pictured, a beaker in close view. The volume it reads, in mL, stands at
225 mL
